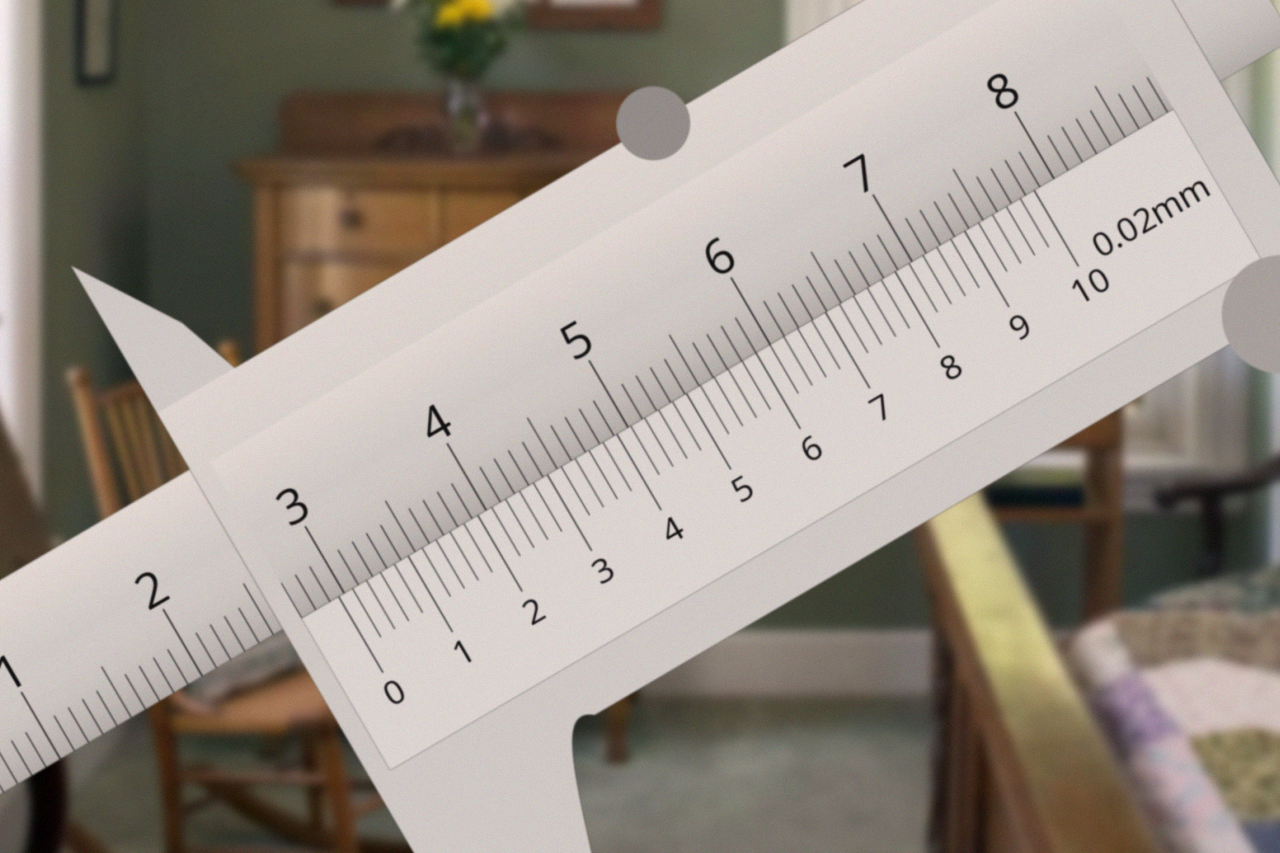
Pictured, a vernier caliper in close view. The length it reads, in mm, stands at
29.6 mm
